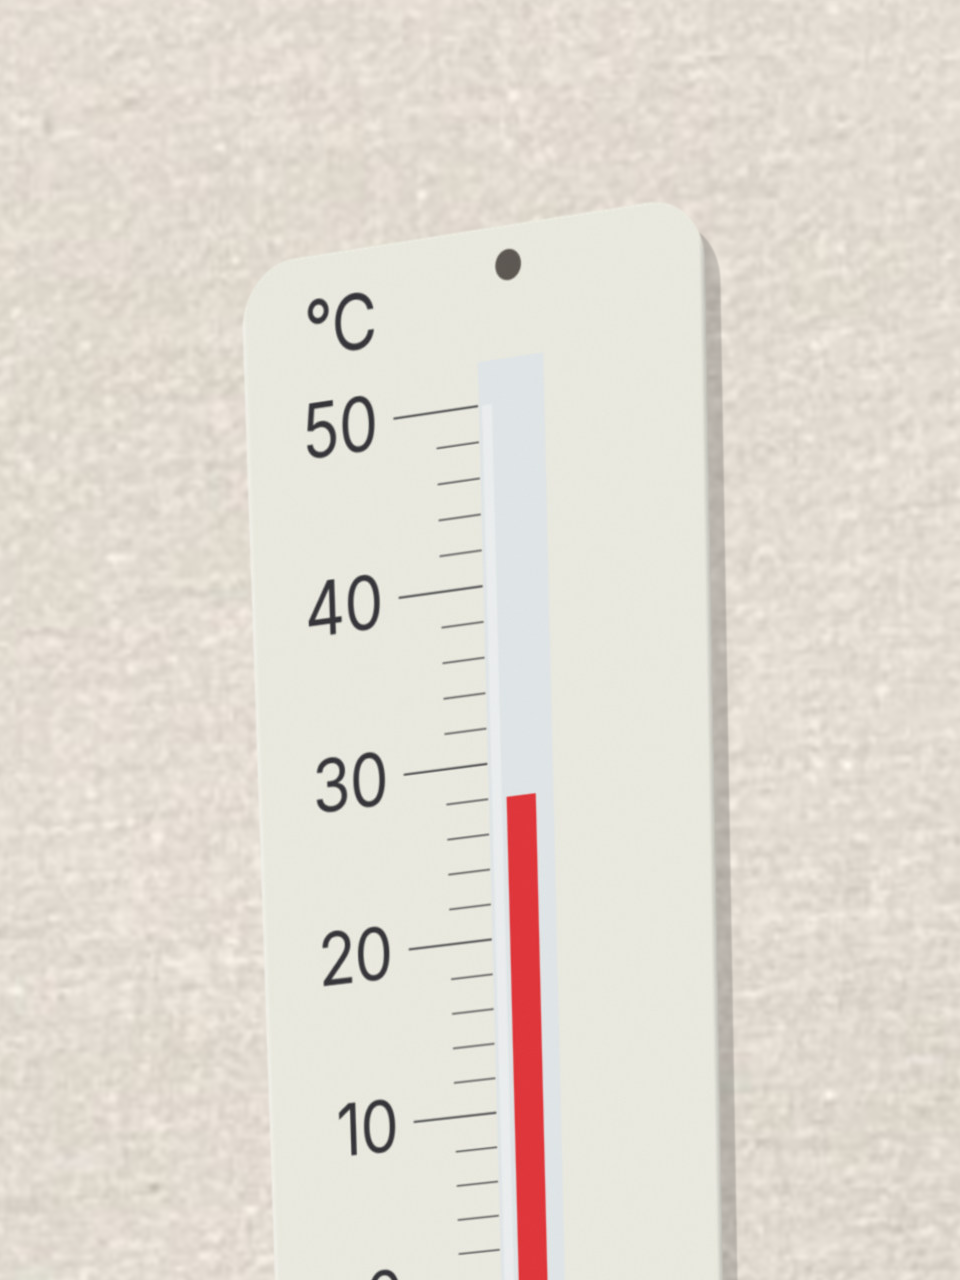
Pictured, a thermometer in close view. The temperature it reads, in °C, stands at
28 °C
